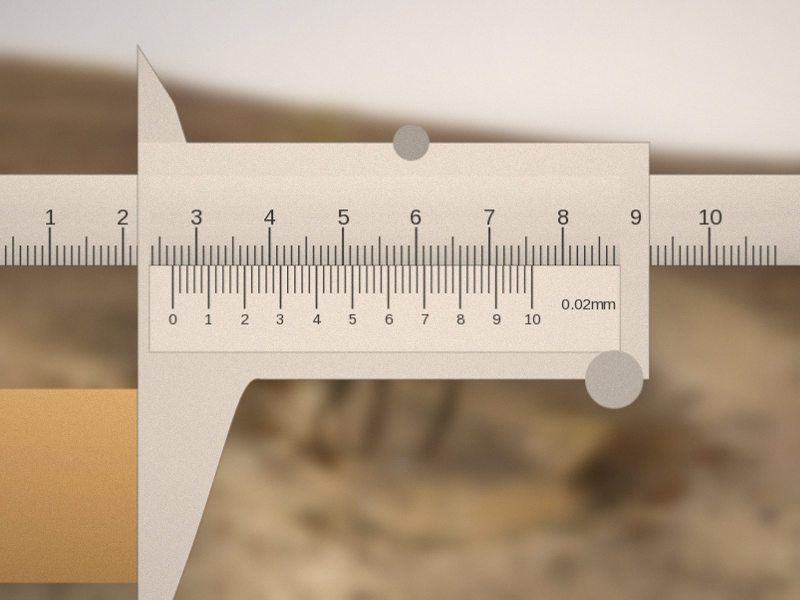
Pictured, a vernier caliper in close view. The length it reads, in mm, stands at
26.8 mm
